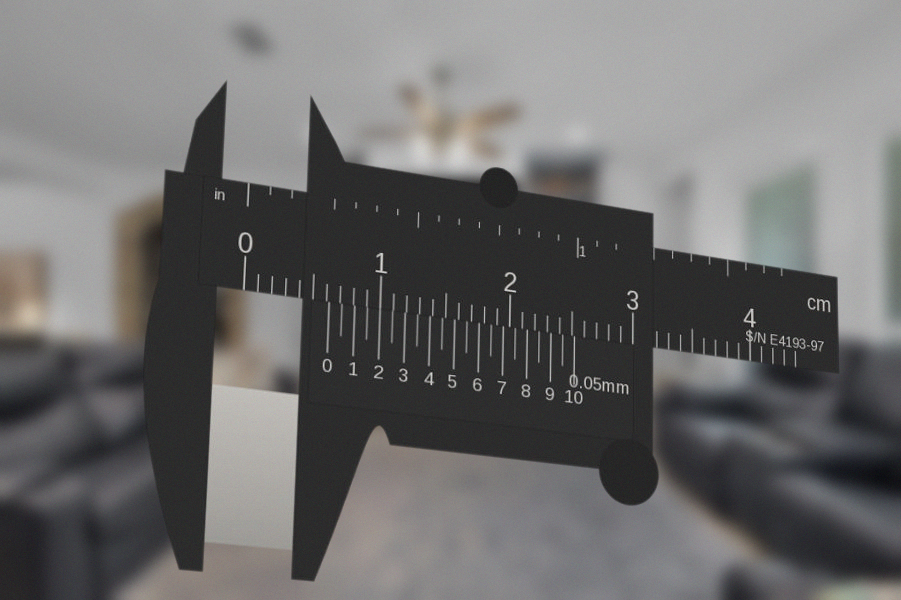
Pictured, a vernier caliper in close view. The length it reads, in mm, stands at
6.2 mm
